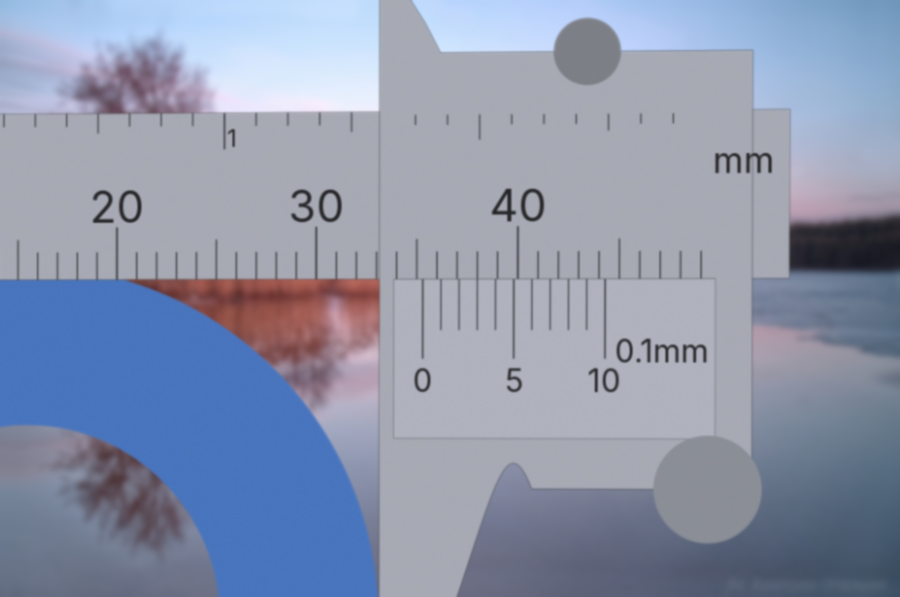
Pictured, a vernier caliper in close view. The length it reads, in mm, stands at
35.3 mm
